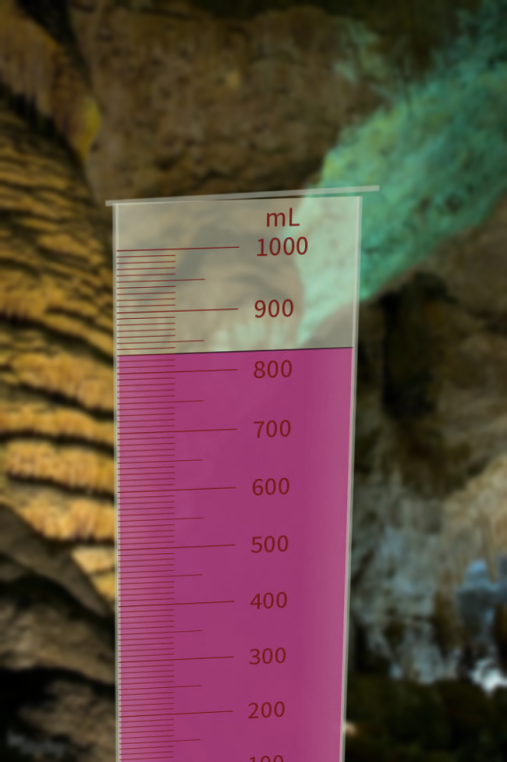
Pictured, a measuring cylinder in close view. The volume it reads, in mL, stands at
830 mL
